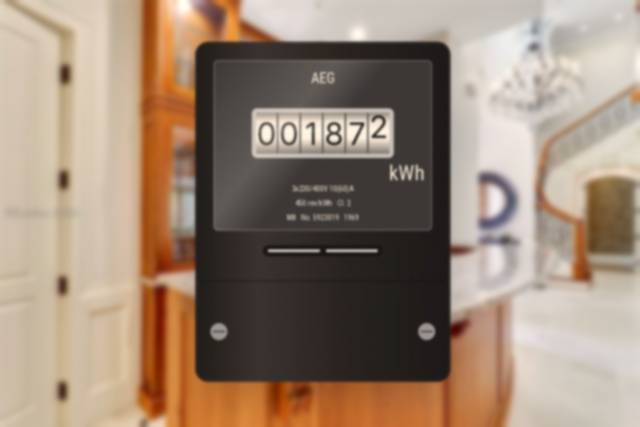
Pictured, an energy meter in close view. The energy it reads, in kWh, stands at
1872 kWh
